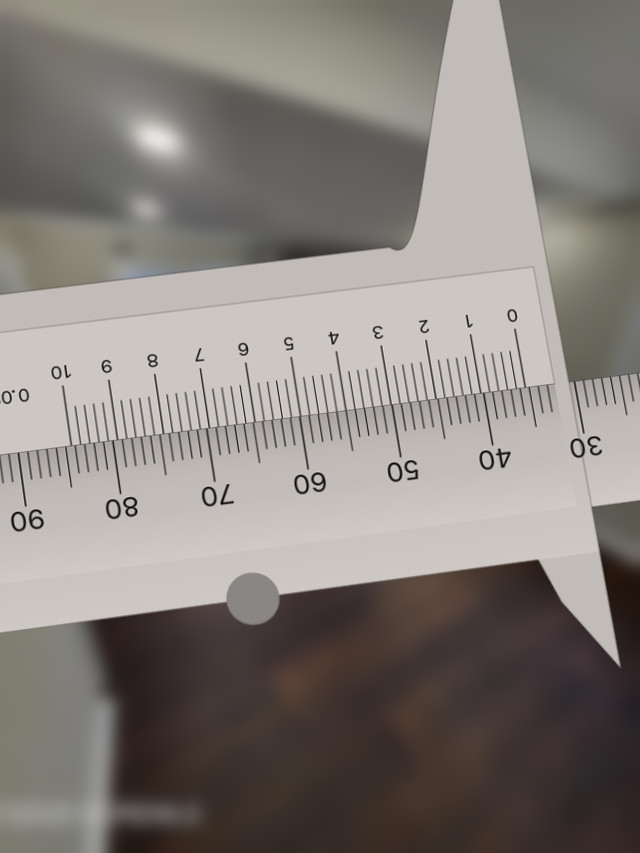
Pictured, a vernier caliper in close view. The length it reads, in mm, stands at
35.4 mm
